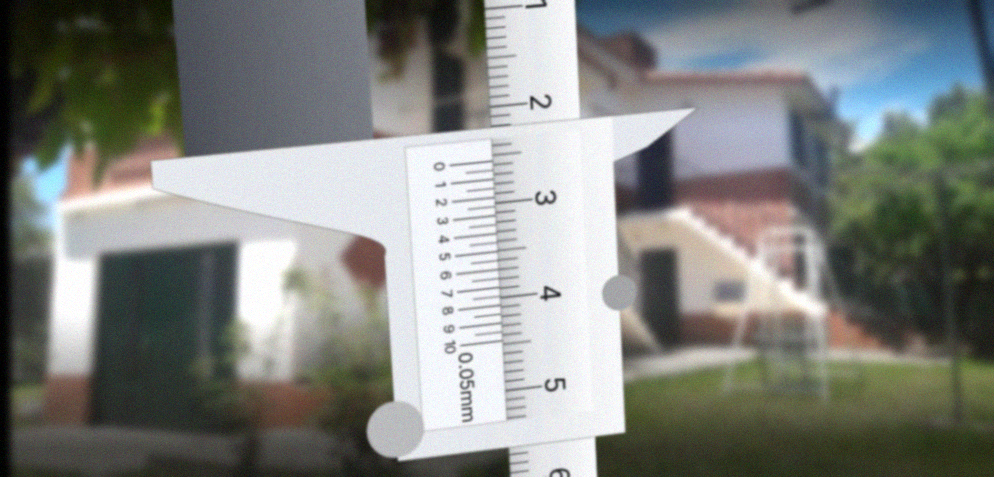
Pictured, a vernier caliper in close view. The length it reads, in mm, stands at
25.6 mm
